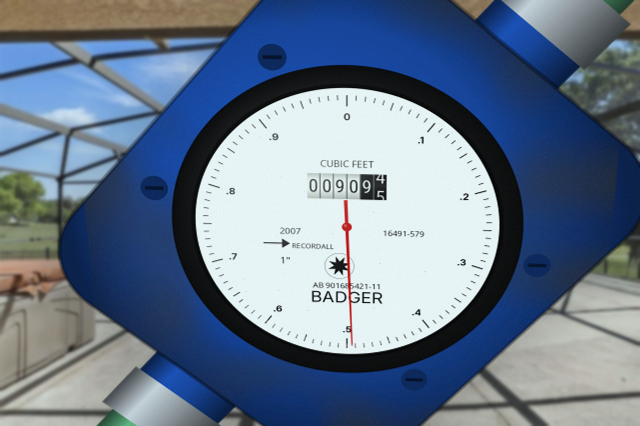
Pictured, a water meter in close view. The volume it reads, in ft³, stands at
9094.49 ft³
